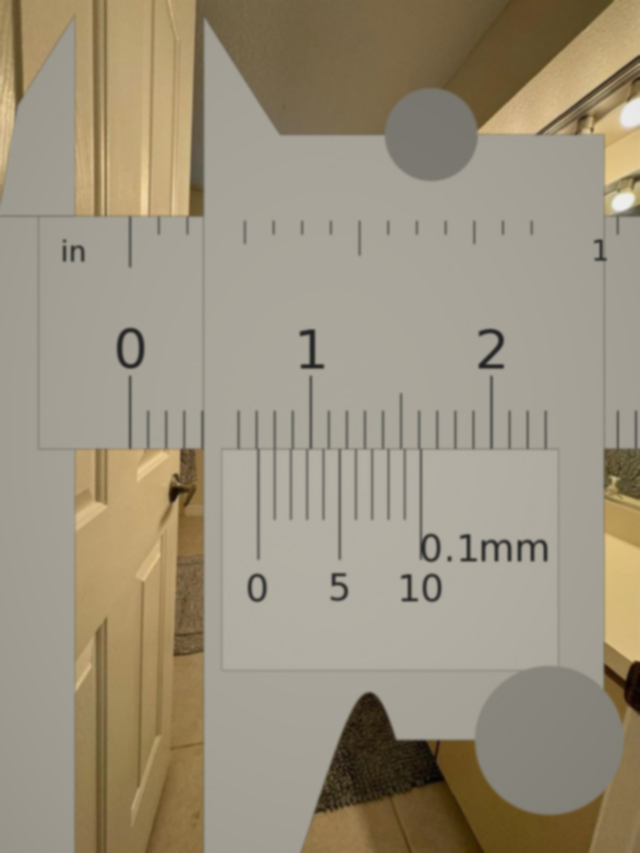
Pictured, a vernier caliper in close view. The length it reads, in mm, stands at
7.1 mm
